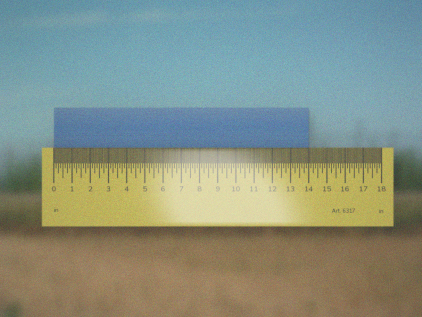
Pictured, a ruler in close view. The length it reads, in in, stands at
14 in
